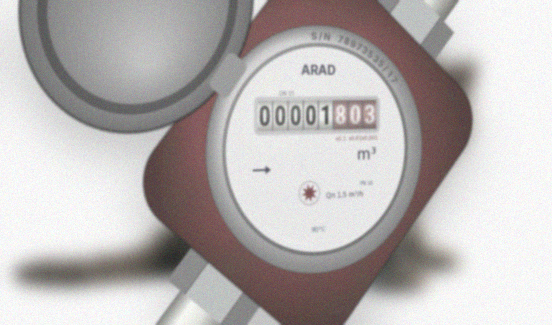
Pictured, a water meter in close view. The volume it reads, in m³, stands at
1.803 m³
